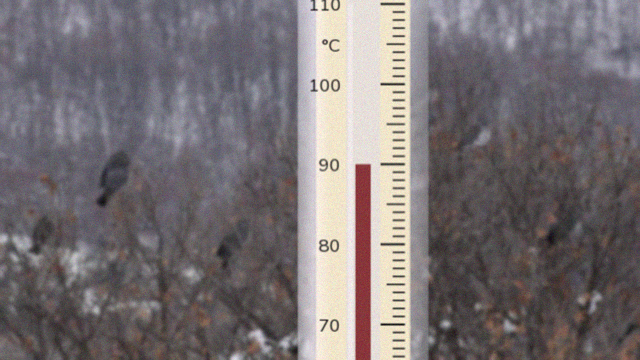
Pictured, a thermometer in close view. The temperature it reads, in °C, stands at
90 °C
